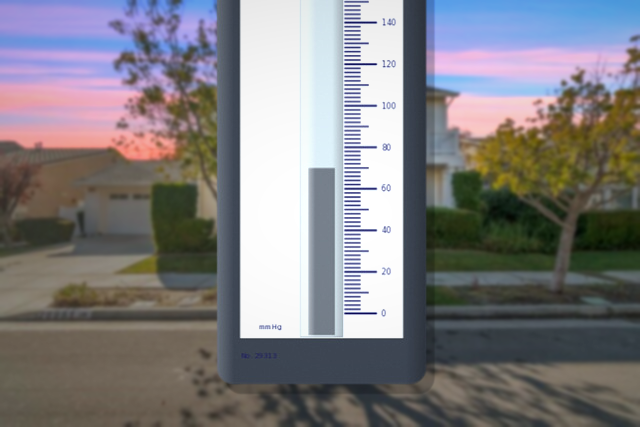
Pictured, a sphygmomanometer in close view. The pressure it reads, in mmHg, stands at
70 mmHg
